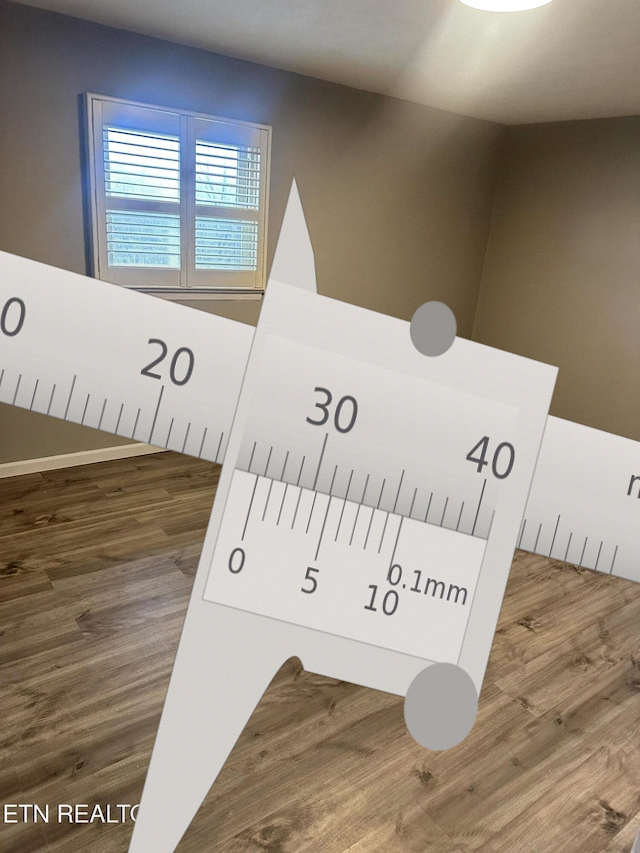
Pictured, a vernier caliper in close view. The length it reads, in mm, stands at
26.6 mm
